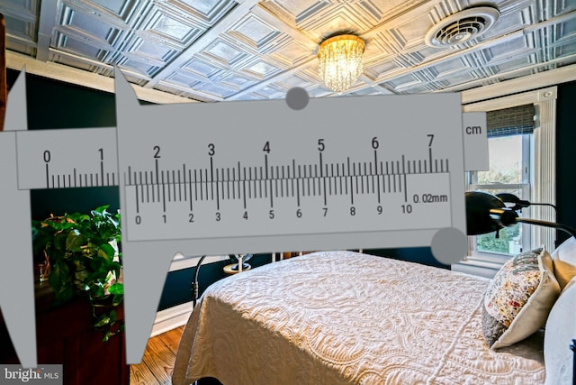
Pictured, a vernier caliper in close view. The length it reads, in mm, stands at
16.2 mm
